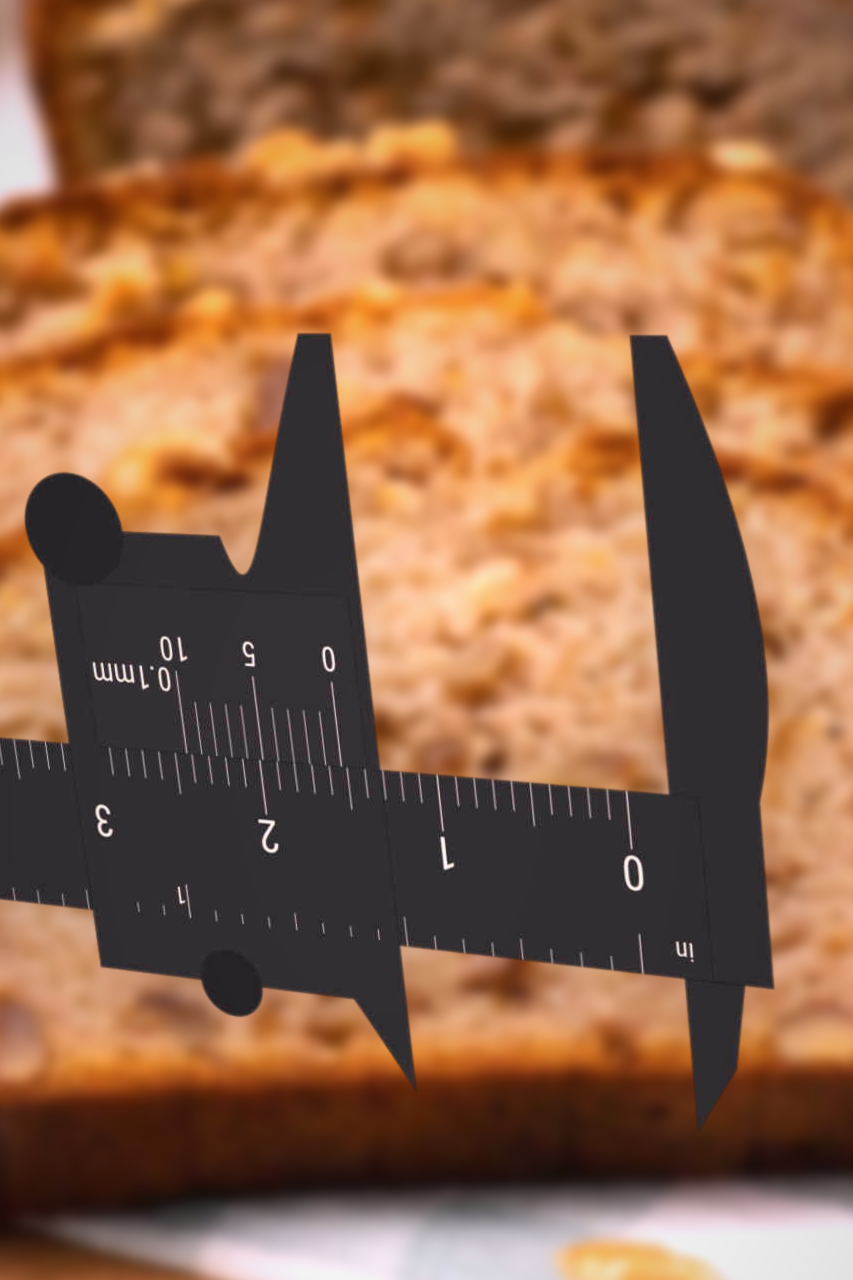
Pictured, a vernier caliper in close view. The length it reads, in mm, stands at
15.3 mm
